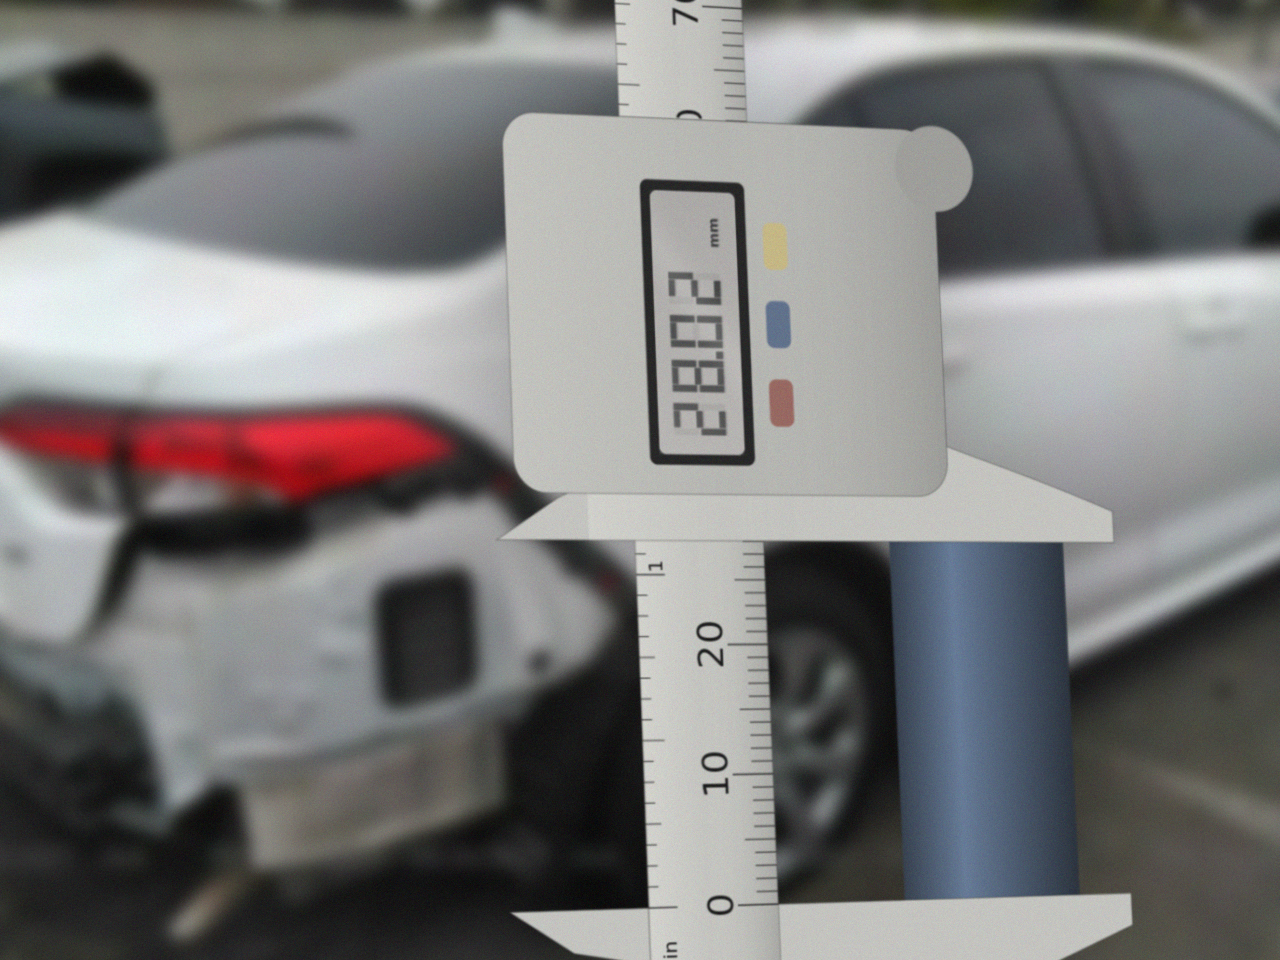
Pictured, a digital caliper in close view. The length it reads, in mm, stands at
28.02 mm
